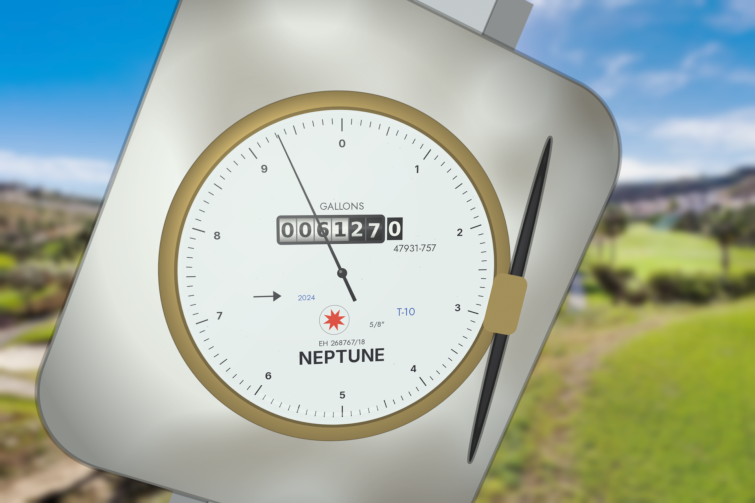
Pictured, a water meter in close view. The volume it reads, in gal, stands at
61269.3 gal
